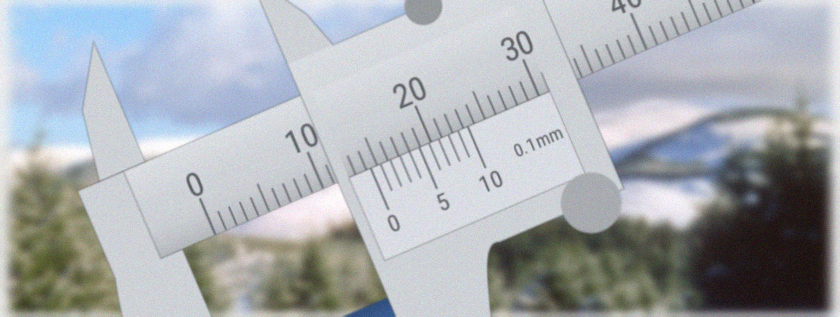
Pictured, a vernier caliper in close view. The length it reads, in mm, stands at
14.4 mm
